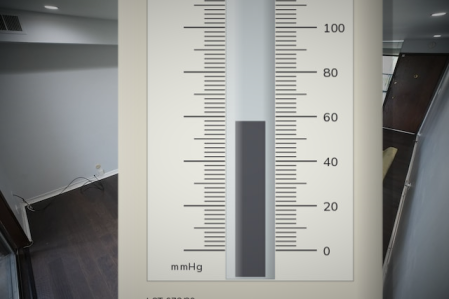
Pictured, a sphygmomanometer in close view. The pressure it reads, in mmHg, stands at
58 mmHg
